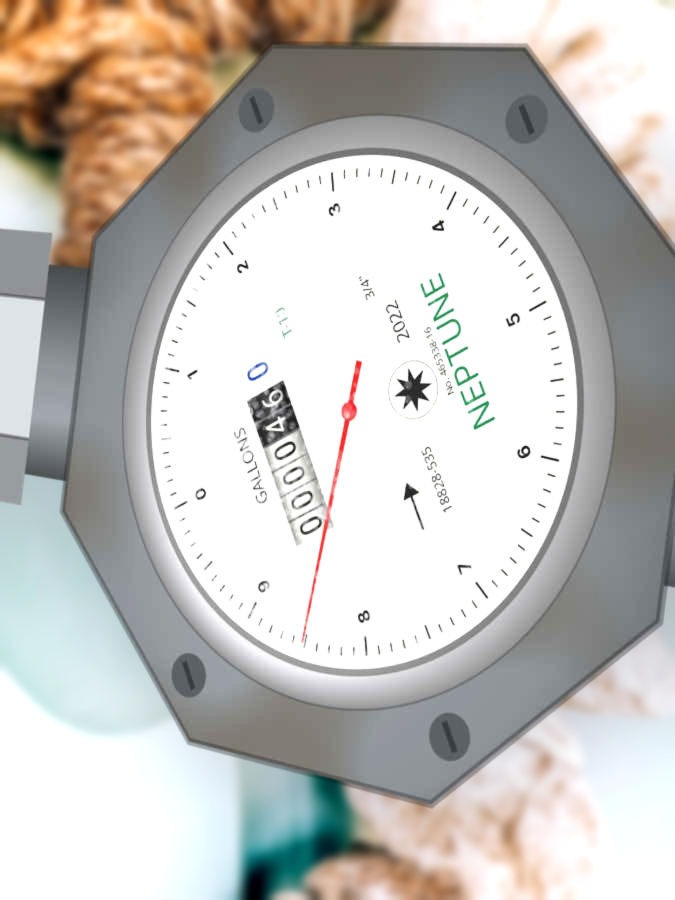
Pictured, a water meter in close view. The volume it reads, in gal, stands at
458.5 gal
